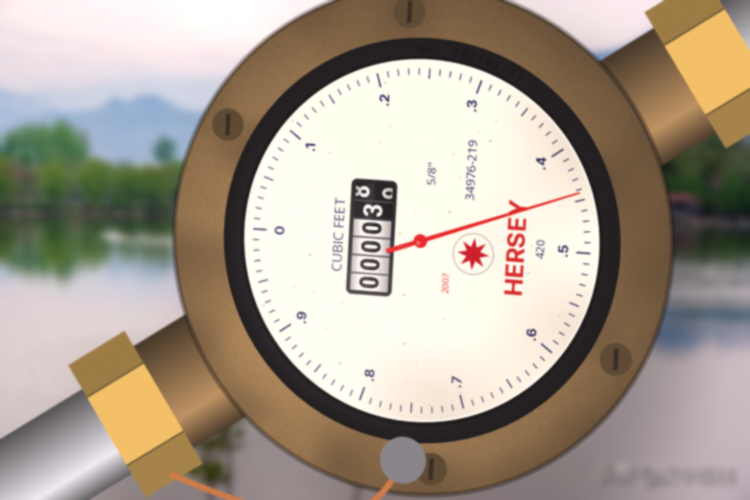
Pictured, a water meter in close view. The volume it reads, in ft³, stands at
38.44 ft³
